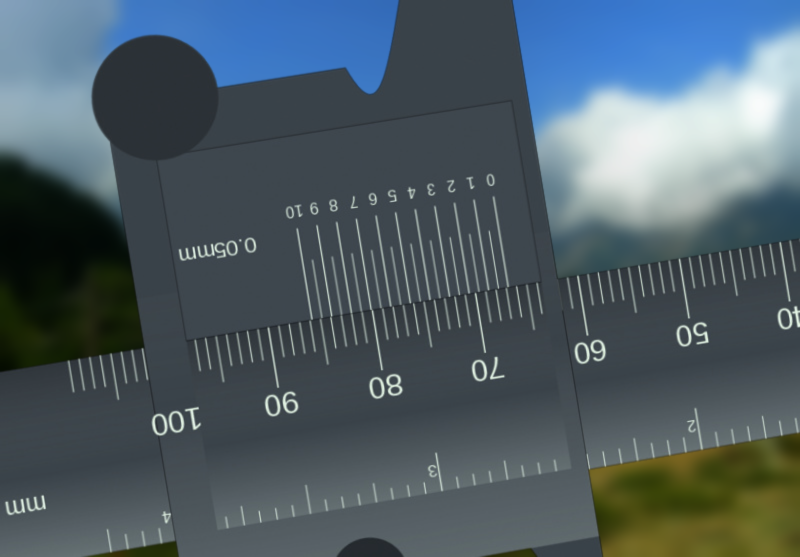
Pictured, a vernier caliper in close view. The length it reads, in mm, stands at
66.8 mm
